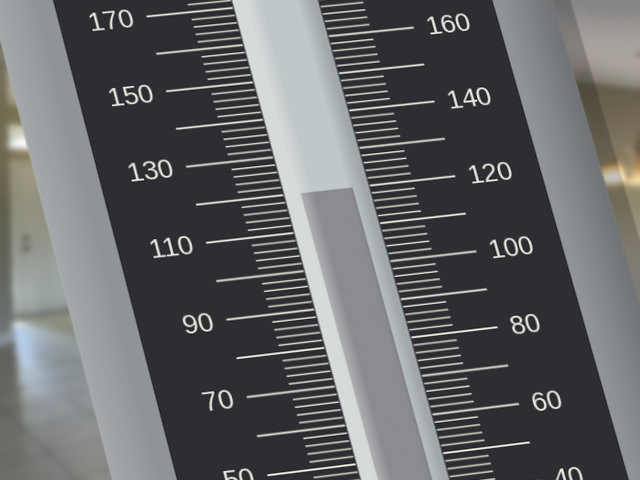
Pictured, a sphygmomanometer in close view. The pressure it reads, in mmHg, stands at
120 mmHg
